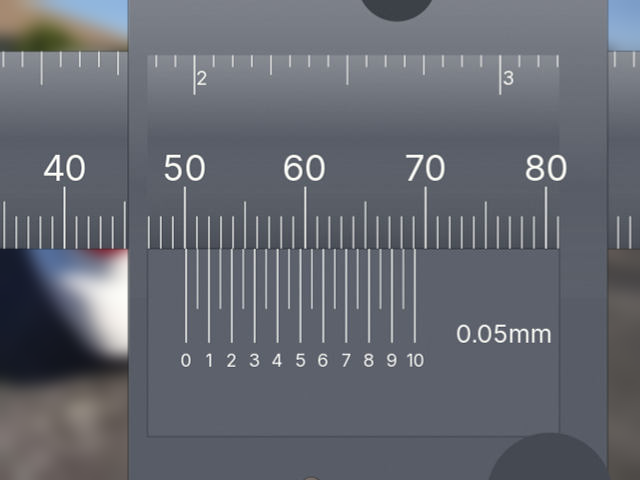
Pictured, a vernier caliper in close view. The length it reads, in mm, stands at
50.1 mm
